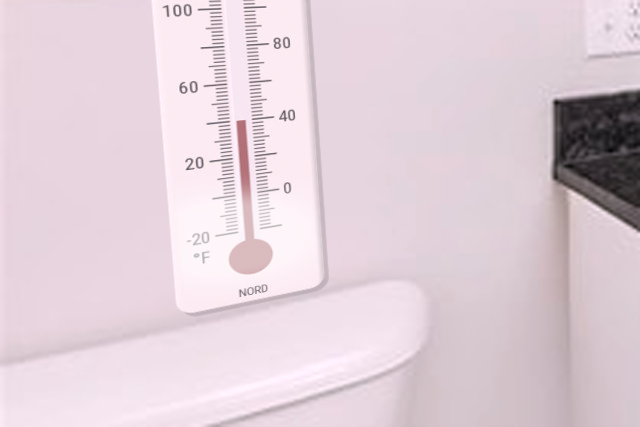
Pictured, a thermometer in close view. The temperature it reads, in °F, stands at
40 °F
